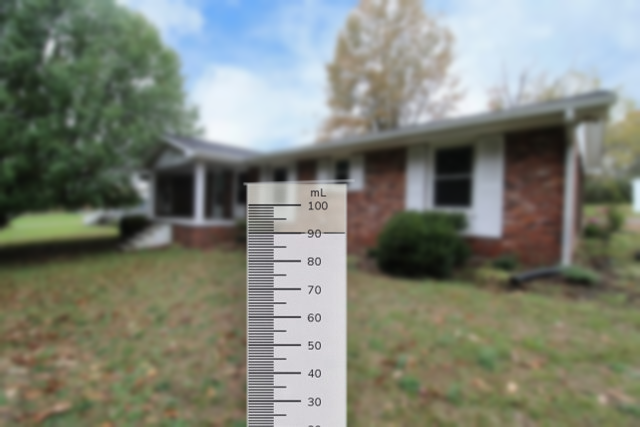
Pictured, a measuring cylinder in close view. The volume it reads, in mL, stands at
90 mL
